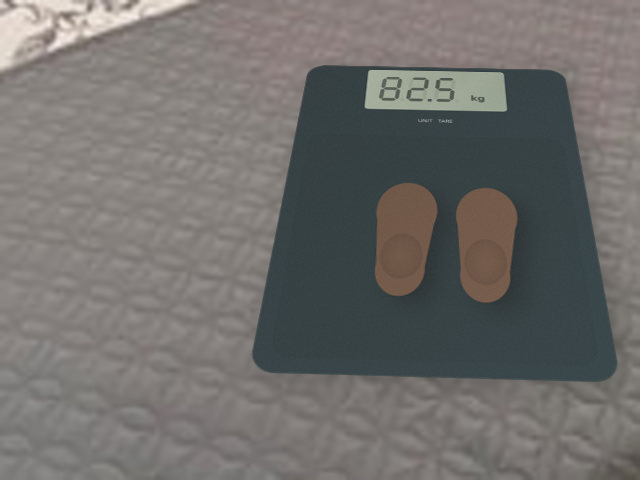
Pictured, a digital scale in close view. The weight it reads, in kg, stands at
82.5 kg
